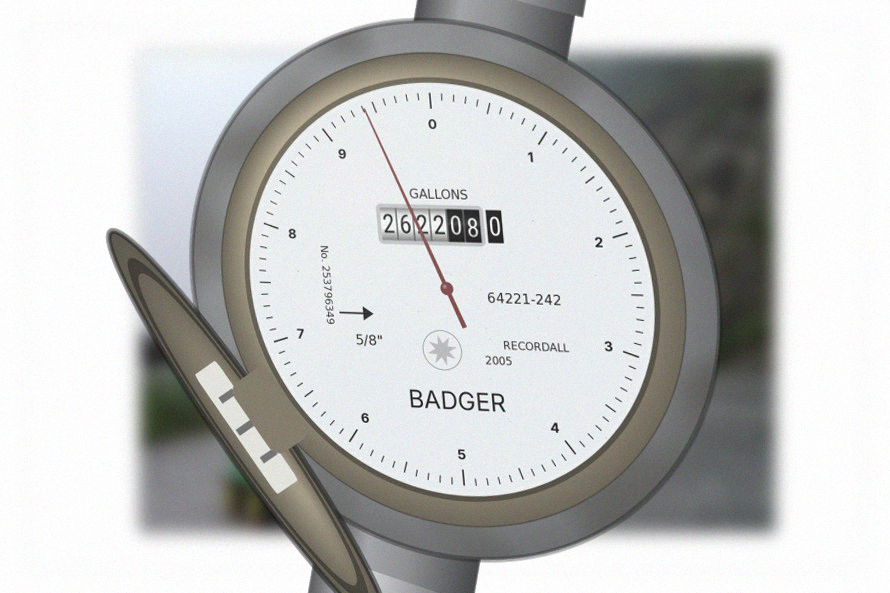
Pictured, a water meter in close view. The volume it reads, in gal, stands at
2622079.4 gal
